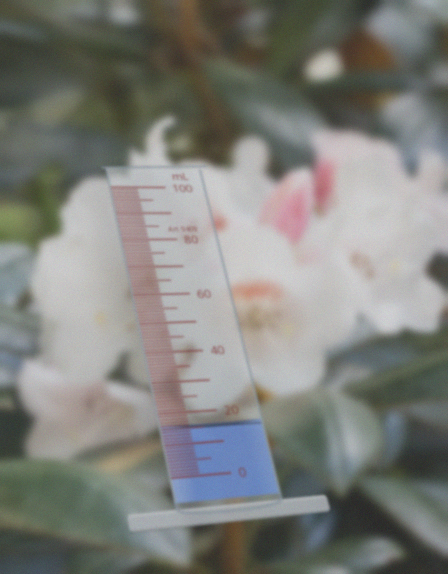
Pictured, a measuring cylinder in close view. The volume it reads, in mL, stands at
15 mL
